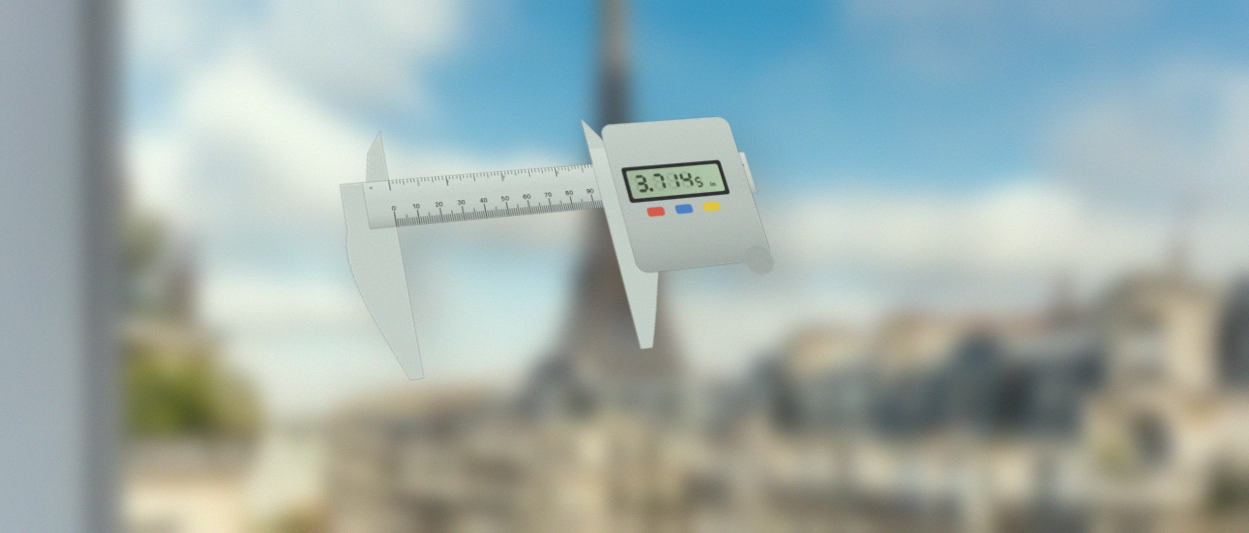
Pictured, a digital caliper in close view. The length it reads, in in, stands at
3.7145 in
